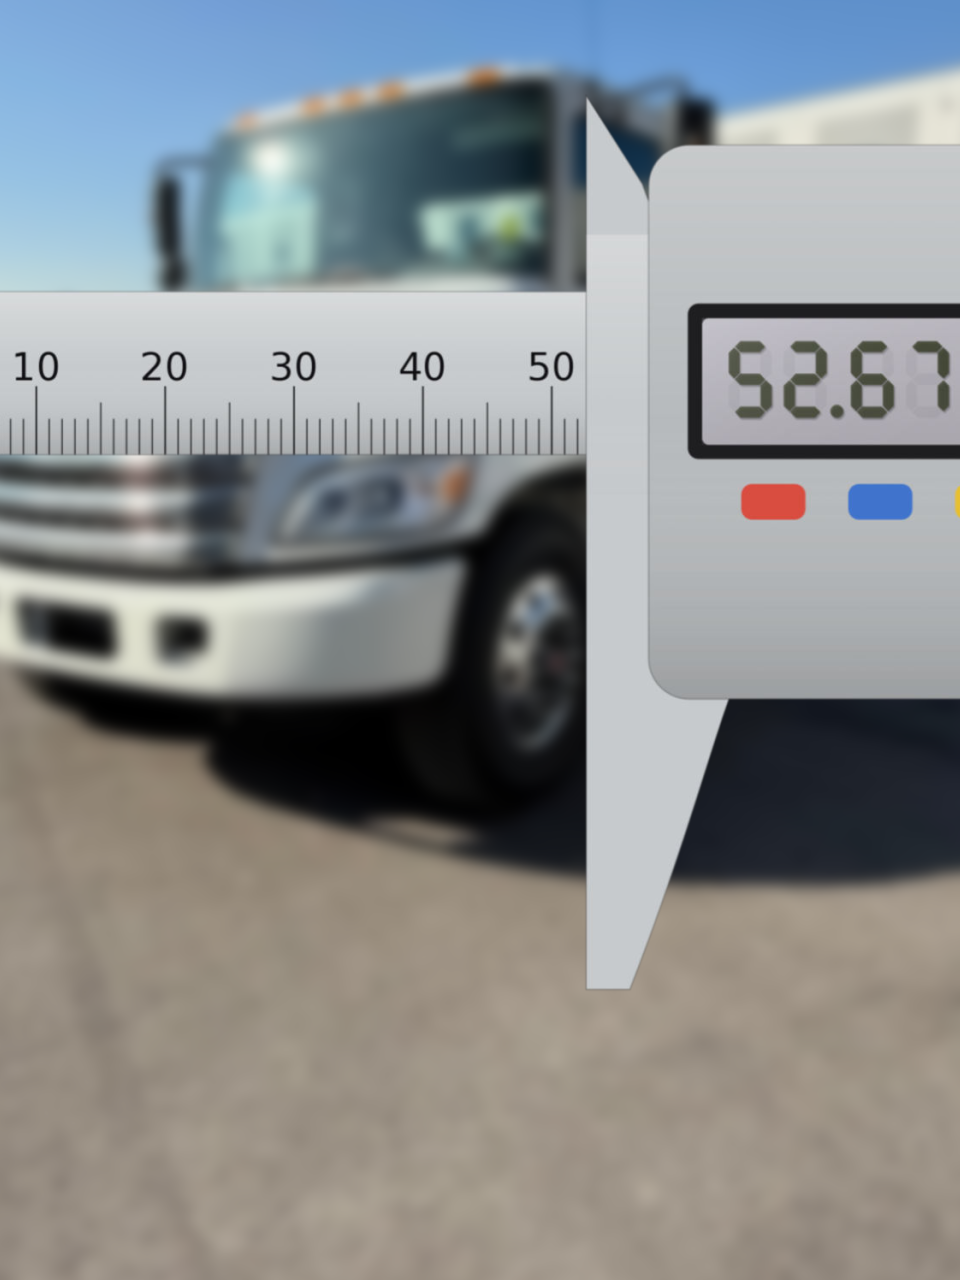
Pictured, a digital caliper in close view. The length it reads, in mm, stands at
52.67 mm
